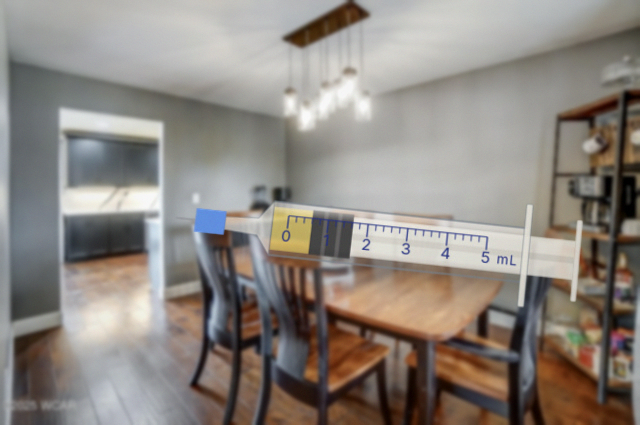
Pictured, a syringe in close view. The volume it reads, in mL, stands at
0.6 mL
